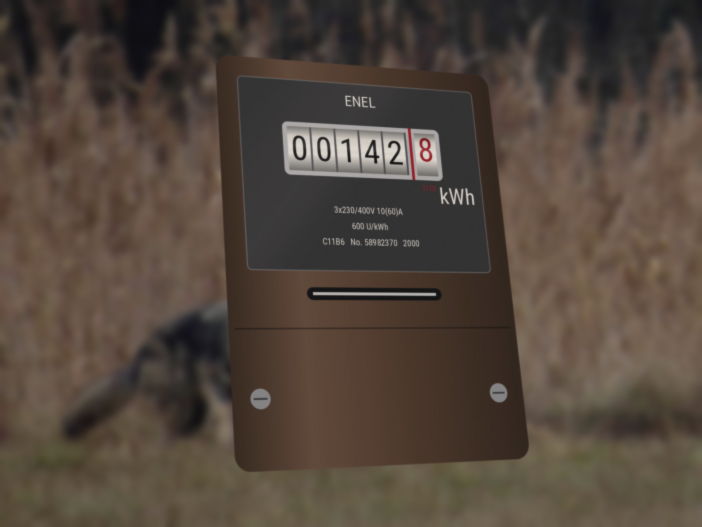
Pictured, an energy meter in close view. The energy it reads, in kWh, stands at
142.8 kWh
